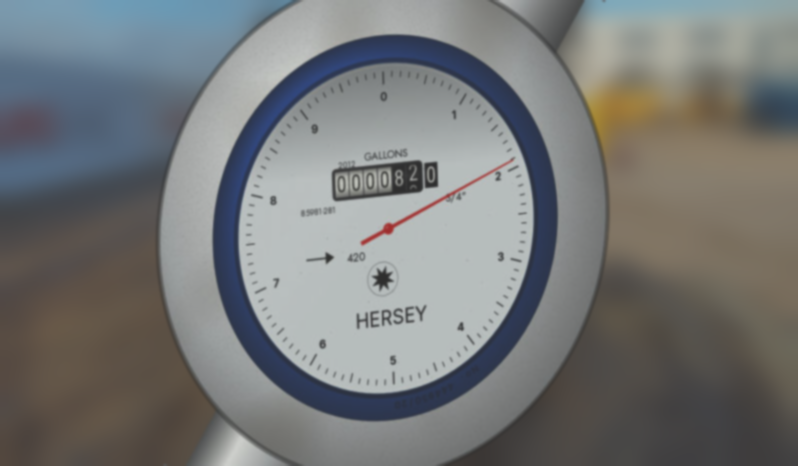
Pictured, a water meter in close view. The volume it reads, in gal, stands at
821.9 gal
